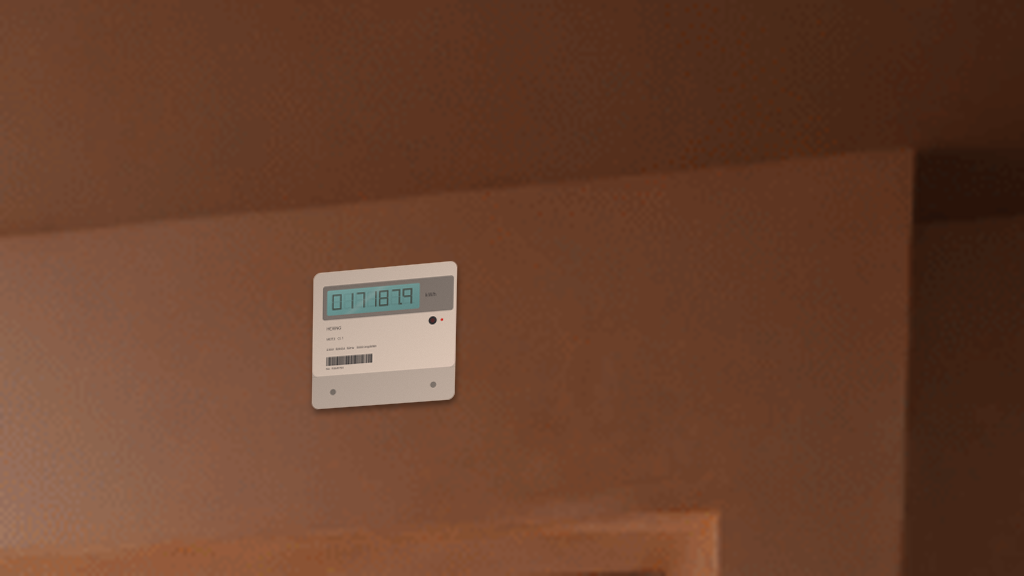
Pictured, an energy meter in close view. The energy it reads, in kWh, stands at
17187.9 kWh
